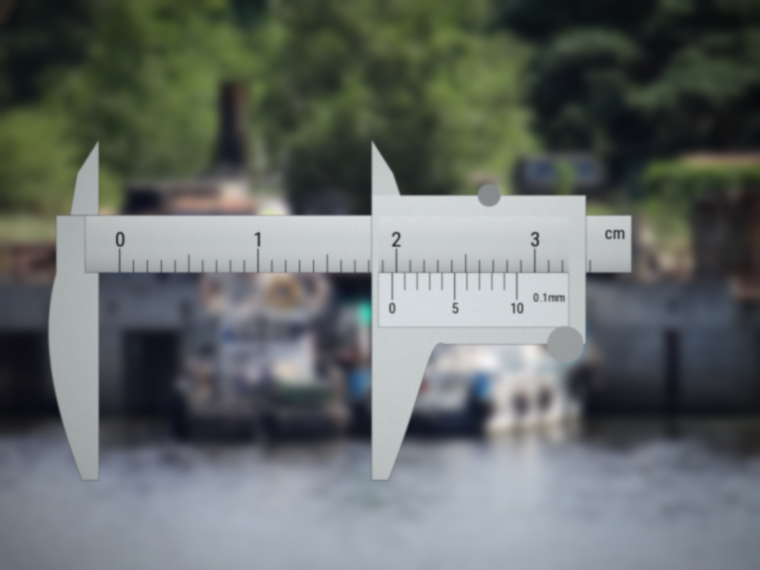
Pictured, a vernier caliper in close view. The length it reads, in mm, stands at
19.7 mm
